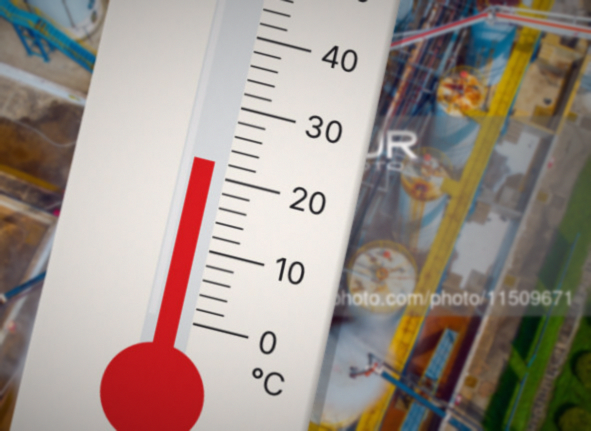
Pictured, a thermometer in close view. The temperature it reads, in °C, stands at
22 °C
